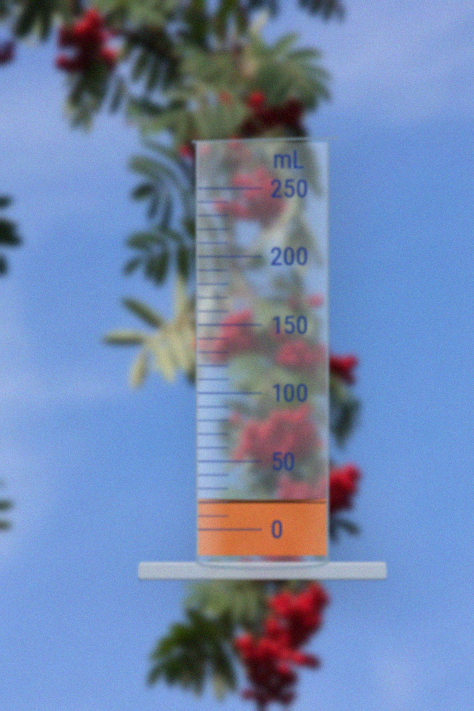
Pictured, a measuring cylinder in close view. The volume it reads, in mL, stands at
20 mL
